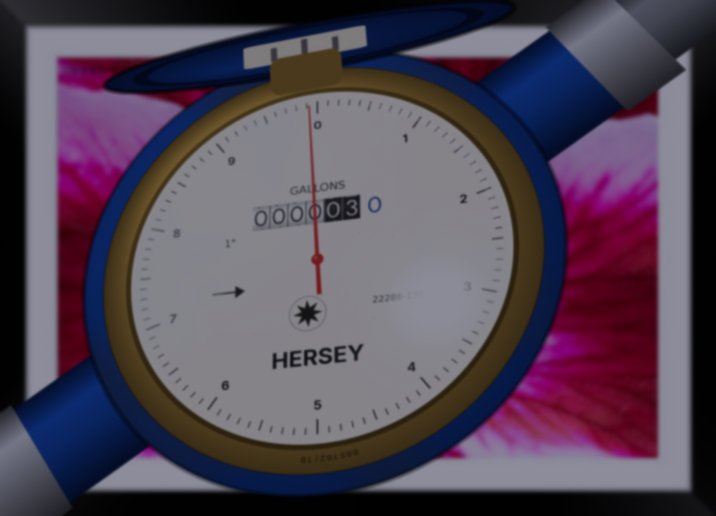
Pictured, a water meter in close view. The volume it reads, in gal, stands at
29.9 gal
